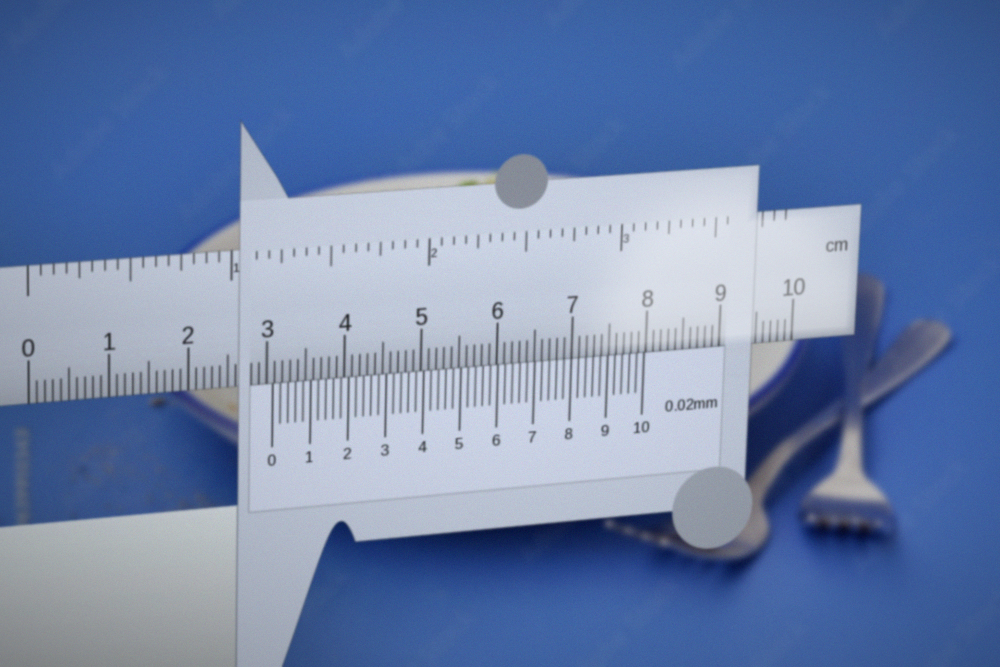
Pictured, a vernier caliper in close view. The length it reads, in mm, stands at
30.8 mm
